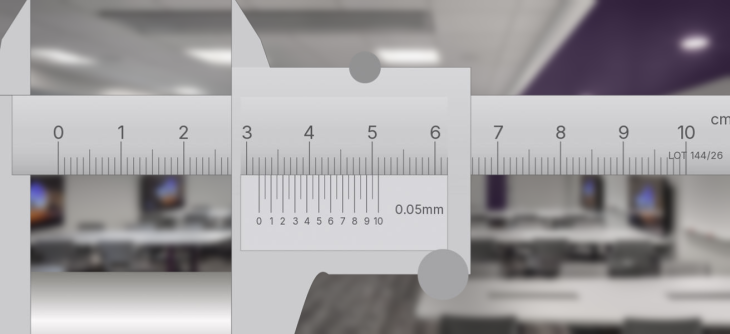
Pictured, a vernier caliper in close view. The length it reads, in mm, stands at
32.0 mm
